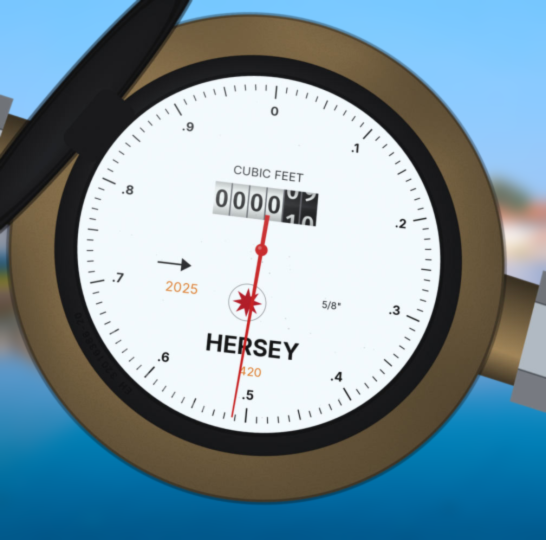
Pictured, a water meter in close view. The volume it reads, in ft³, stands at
9.51 ft³
